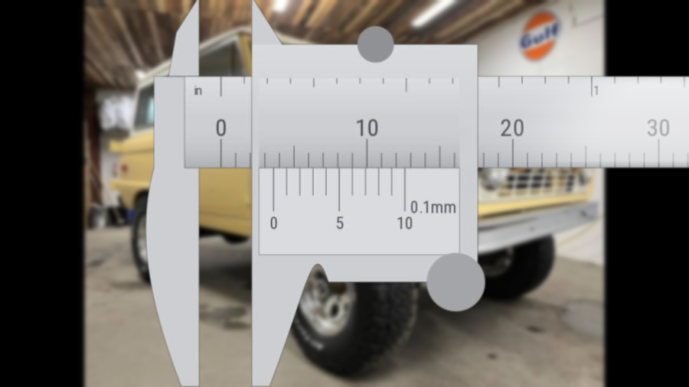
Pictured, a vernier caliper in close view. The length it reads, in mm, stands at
3.6 mm
